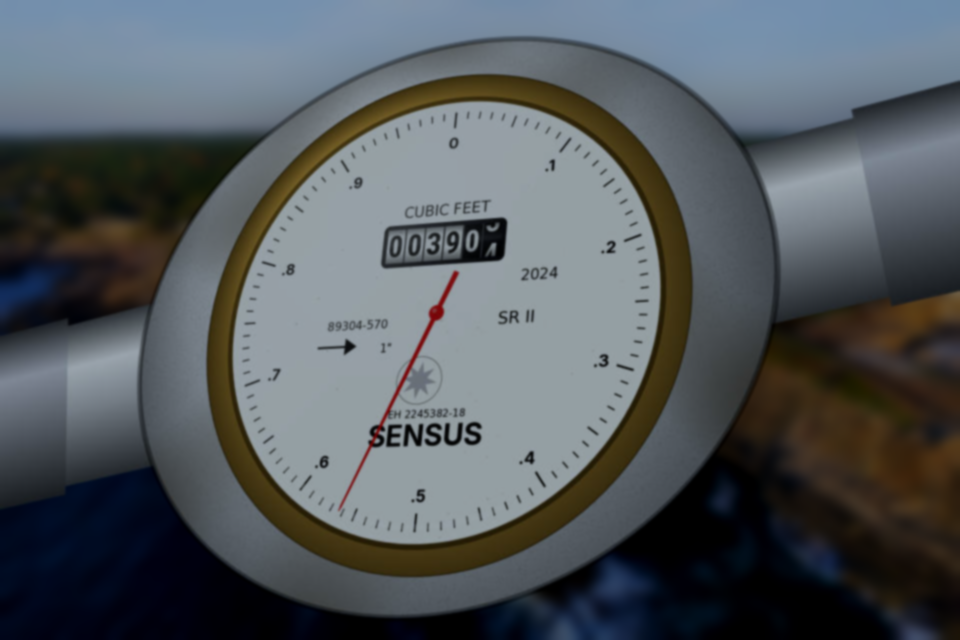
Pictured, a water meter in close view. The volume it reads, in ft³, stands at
3903.56 ft³
